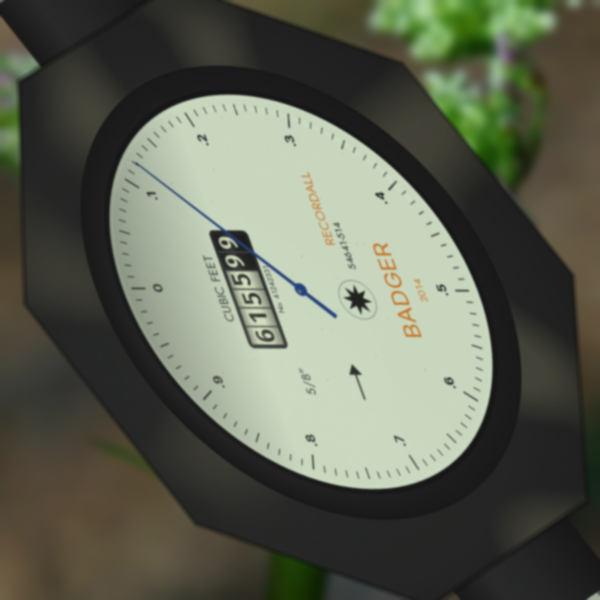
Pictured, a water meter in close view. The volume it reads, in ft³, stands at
615599.12 ft³
